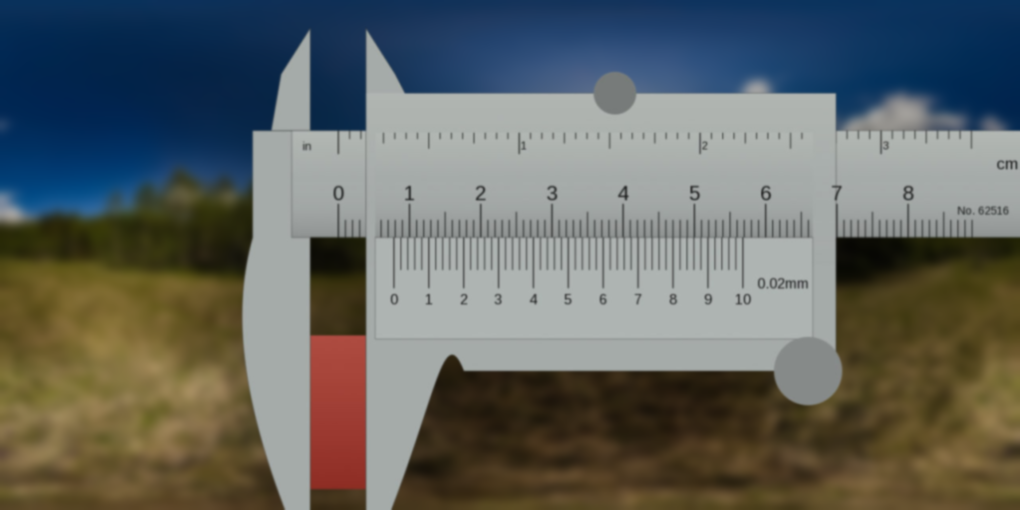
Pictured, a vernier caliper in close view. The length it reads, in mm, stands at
7.8 mm
